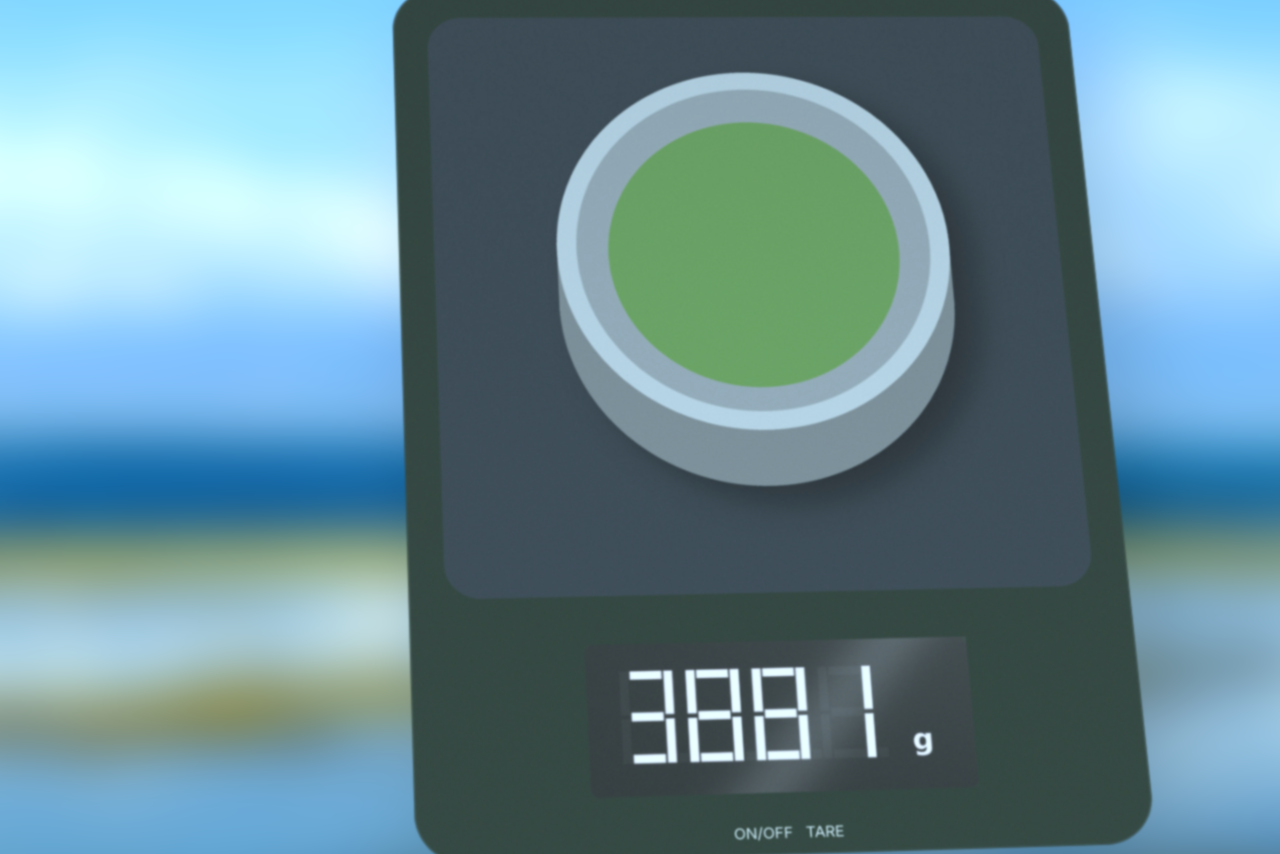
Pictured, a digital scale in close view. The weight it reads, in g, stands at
3881 g
